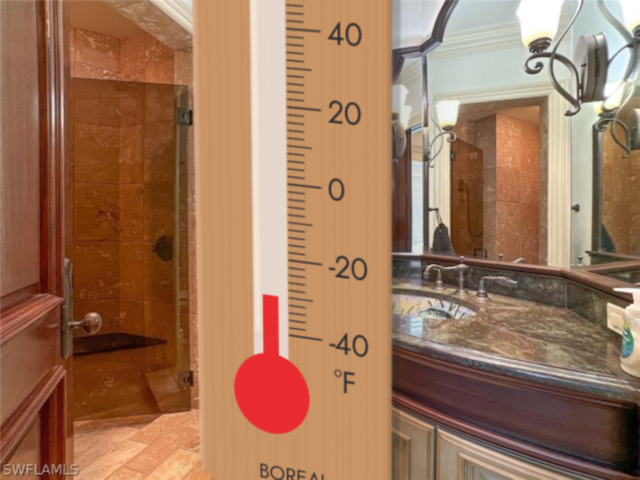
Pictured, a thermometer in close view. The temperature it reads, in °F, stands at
-30 °F
